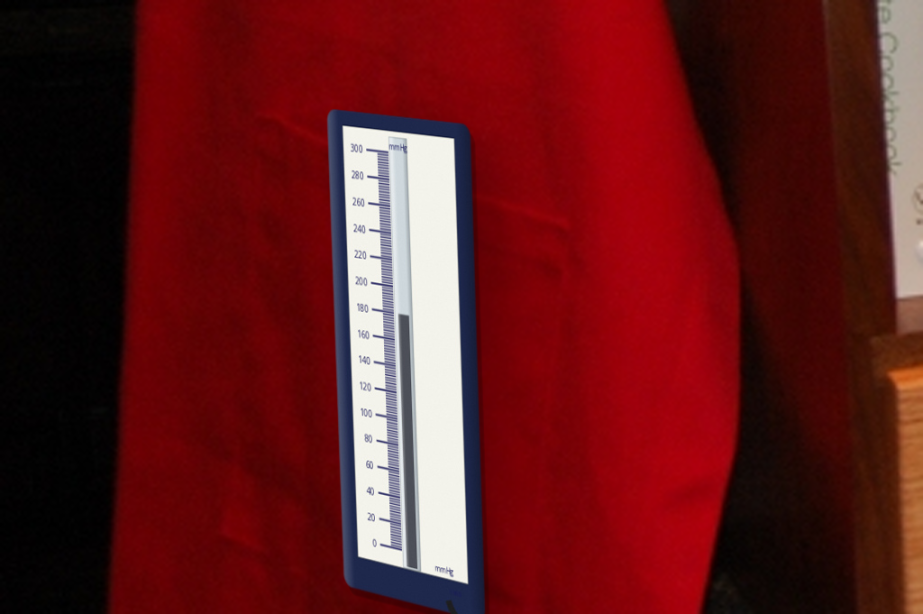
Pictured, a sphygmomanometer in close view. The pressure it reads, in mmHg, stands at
180 mmHg
